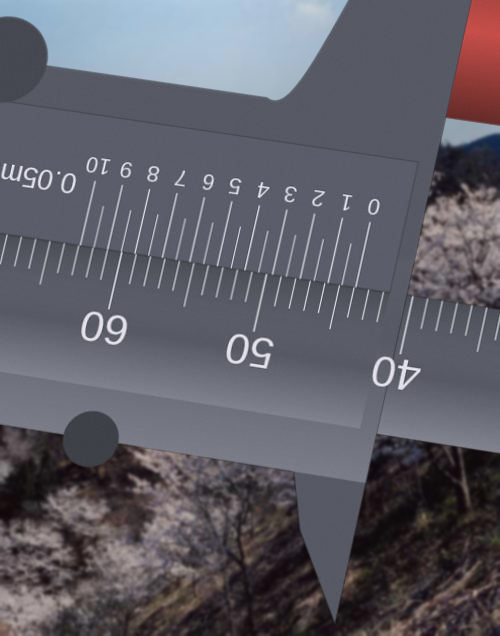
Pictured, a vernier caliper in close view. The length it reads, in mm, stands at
43.9 mm
